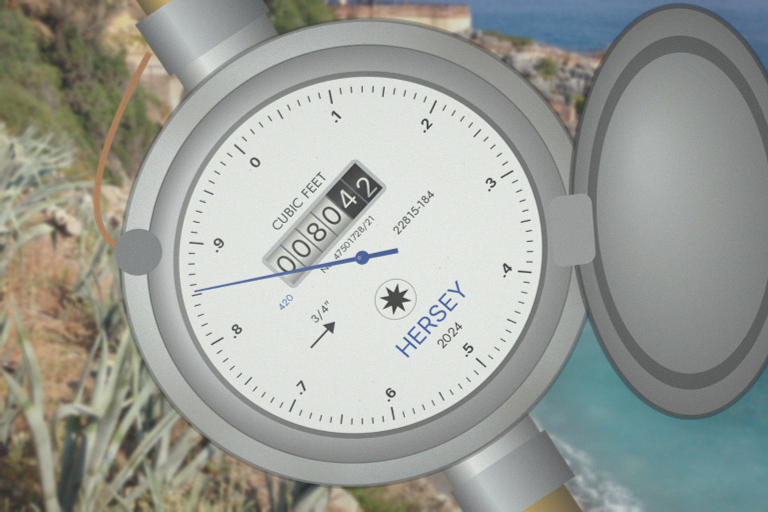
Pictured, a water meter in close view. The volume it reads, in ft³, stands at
8041.85 ft³
